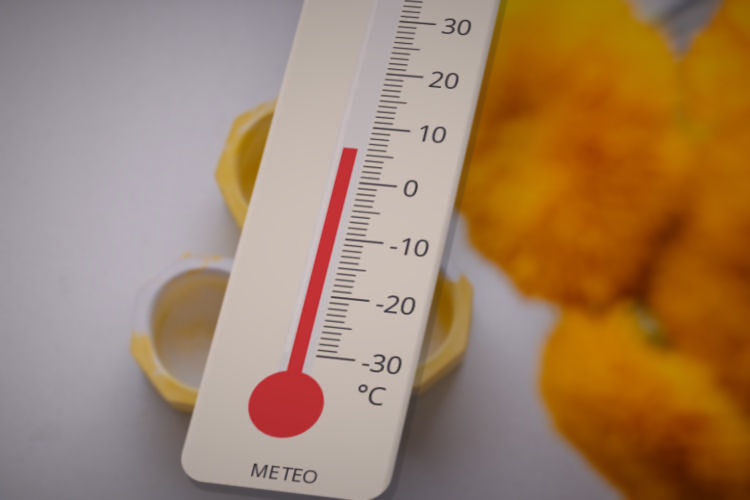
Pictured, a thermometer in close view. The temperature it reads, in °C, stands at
6 °C
